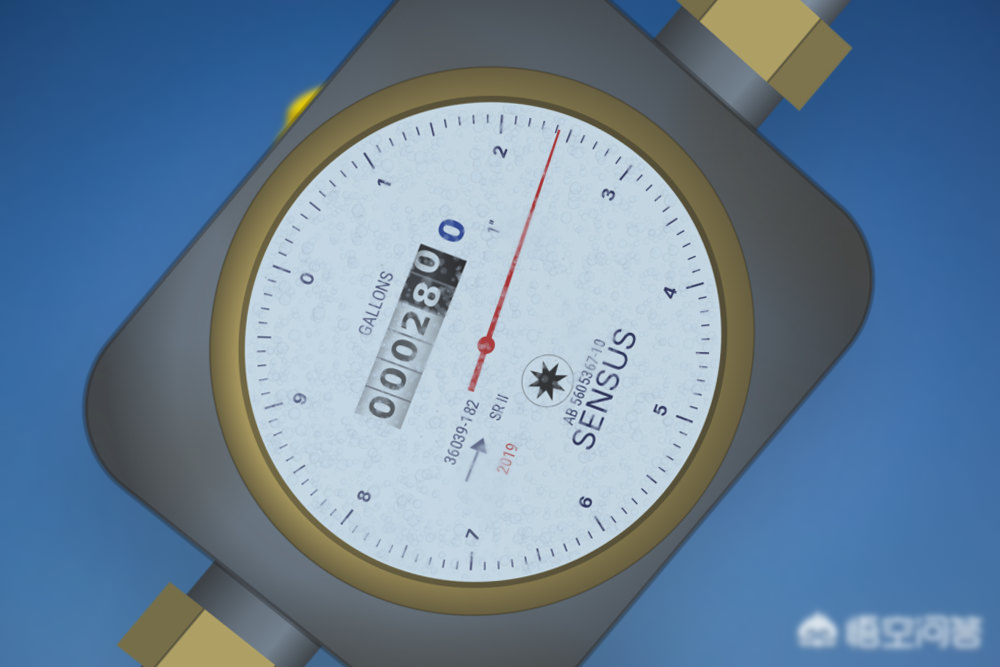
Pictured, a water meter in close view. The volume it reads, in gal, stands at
2802.4 gal
